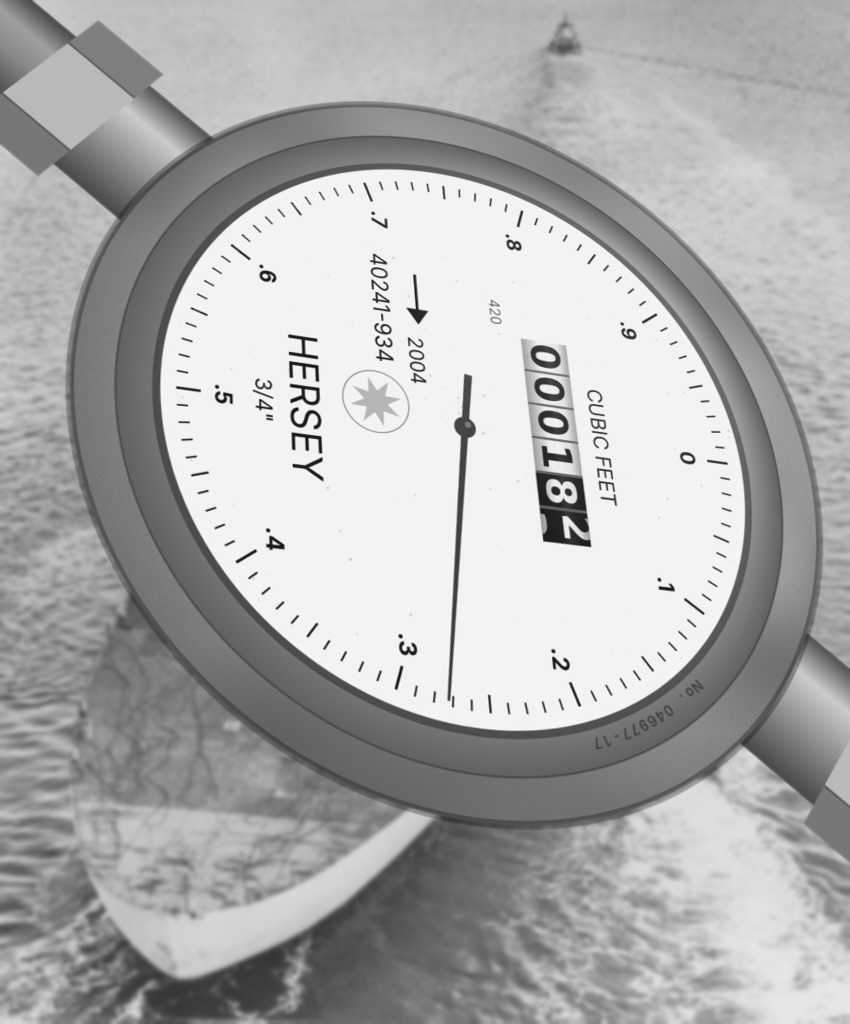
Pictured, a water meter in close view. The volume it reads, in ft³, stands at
182.27 ft³
